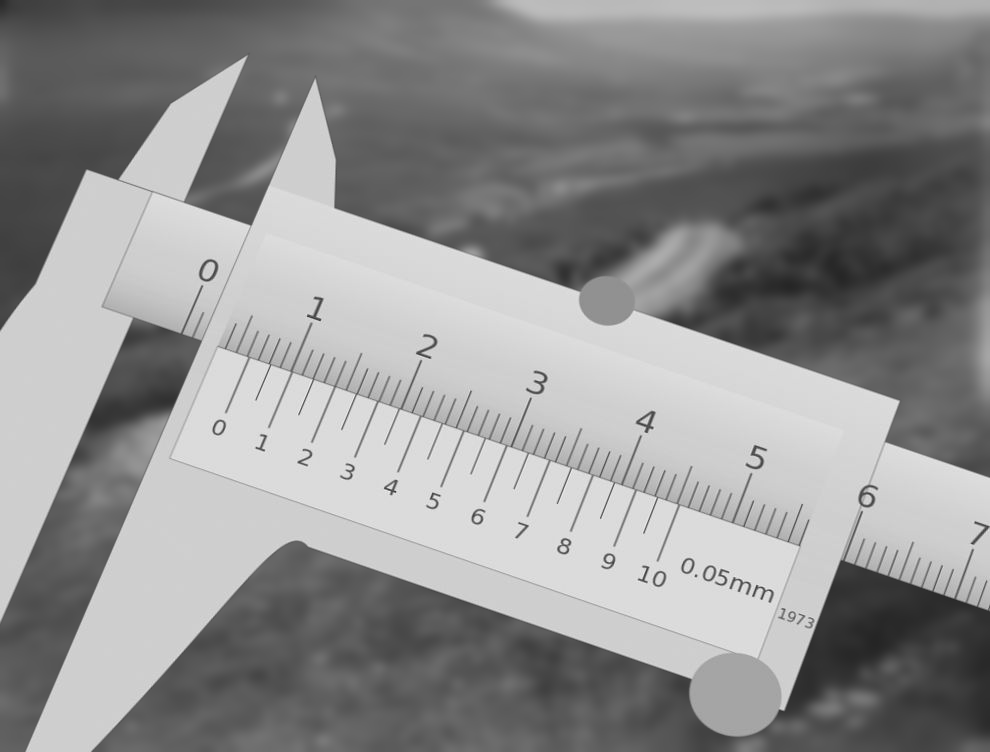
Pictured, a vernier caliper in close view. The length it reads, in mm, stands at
6.2 mm
